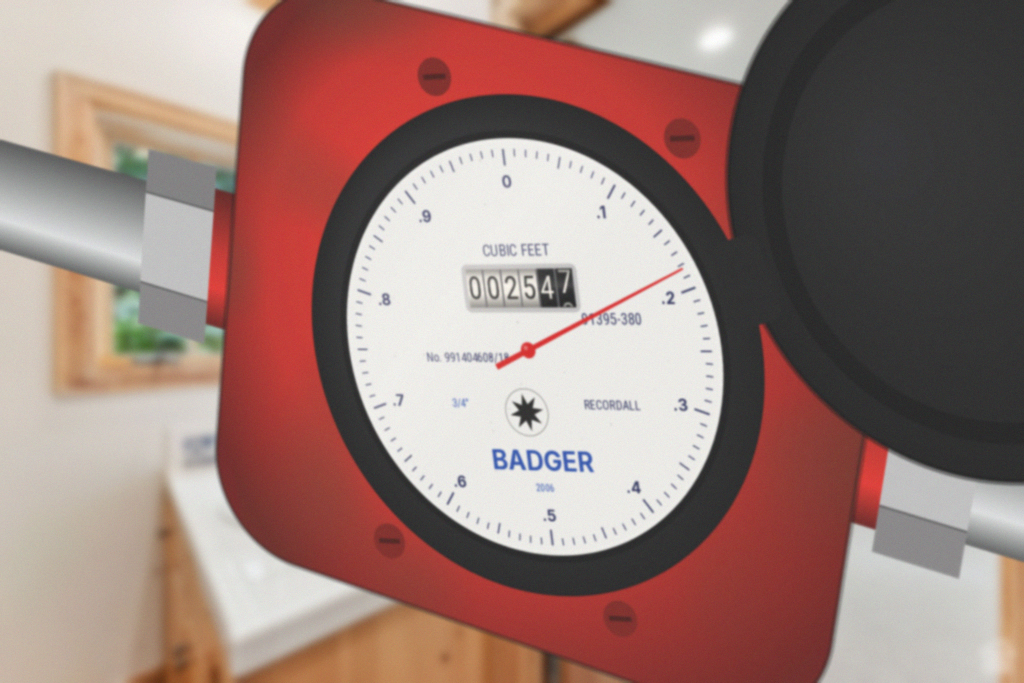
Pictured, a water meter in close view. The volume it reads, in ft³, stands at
2547.18 ft³
